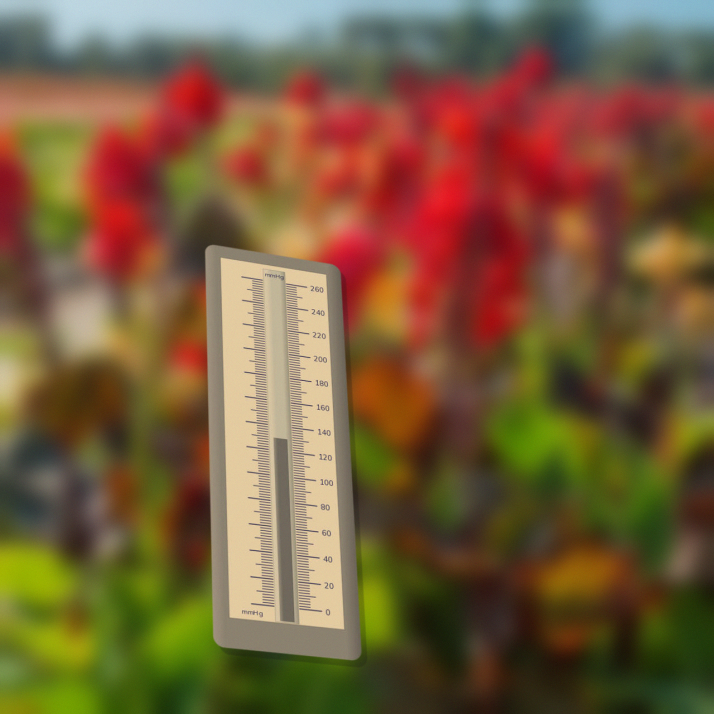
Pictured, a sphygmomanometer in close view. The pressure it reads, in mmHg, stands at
130 mmHg
